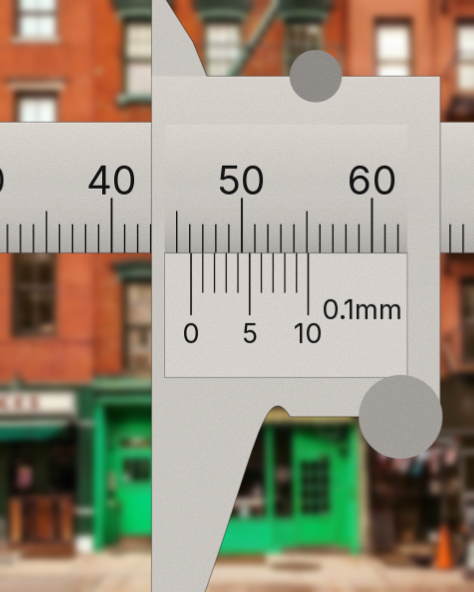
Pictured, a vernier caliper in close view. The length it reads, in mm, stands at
46.1 mm
